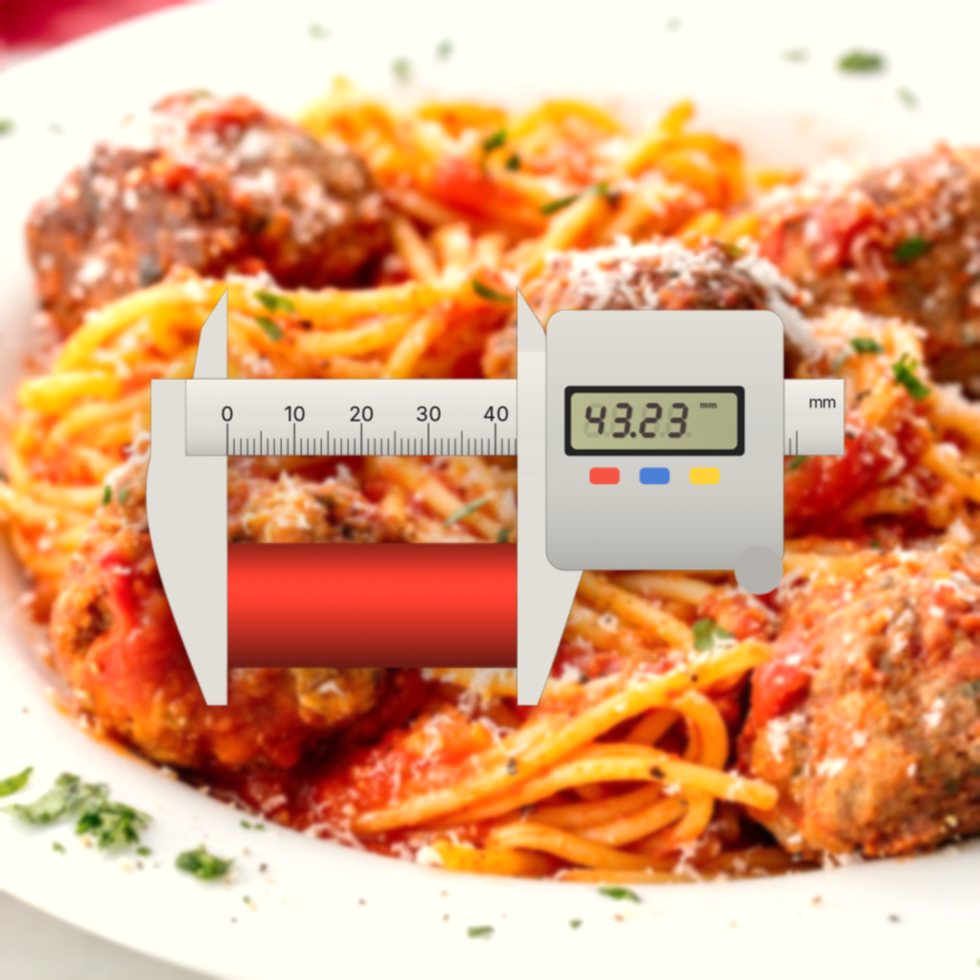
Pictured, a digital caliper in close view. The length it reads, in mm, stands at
43.23 mm
